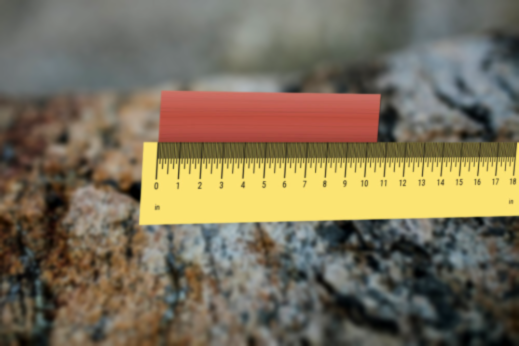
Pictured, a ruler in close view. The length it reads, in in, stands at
10.5 in
